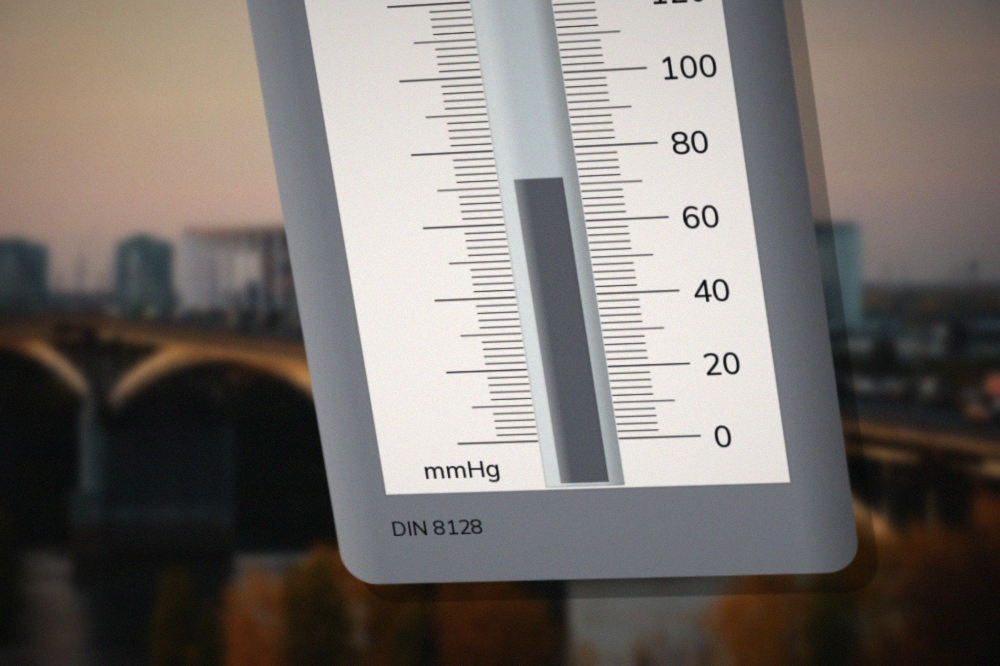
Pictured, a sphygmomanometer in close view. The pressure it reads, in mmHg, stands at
72 mmHg
